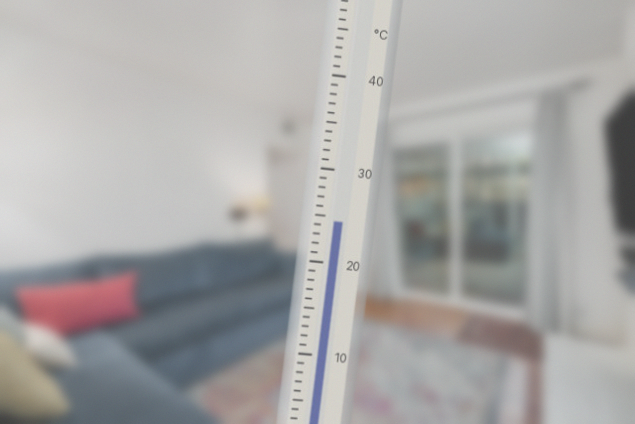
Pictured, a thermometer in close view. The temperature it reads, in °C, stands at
24.5 °C
